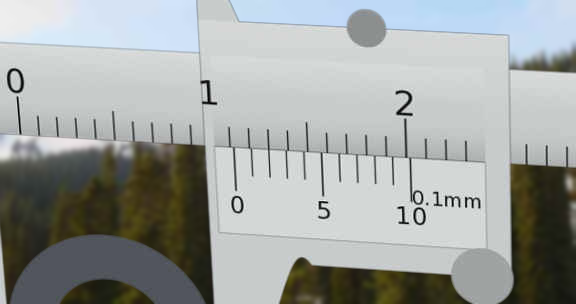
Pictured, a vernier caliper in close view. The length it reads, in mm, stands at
11.2 mm
